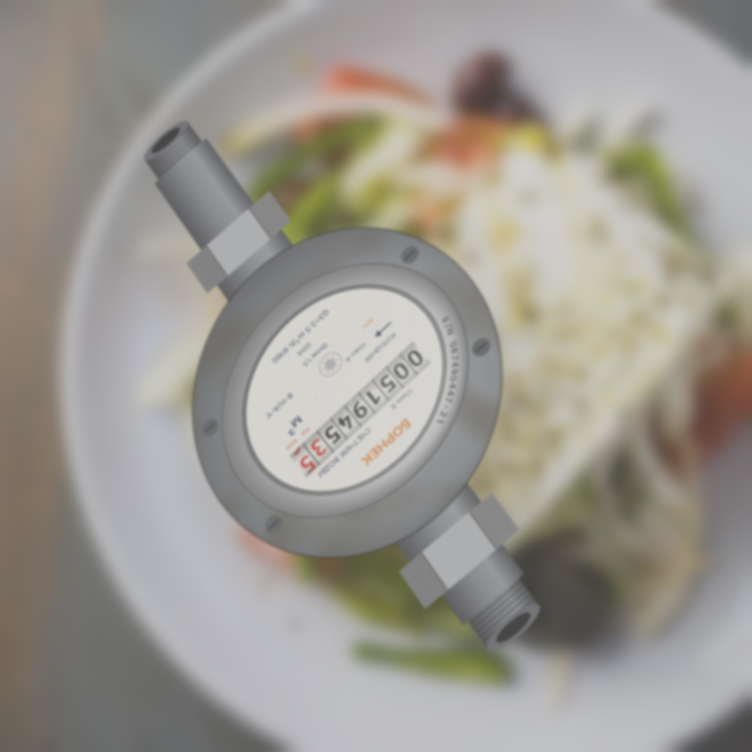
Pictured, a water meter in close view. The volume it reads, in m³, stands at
51945.35 m³
